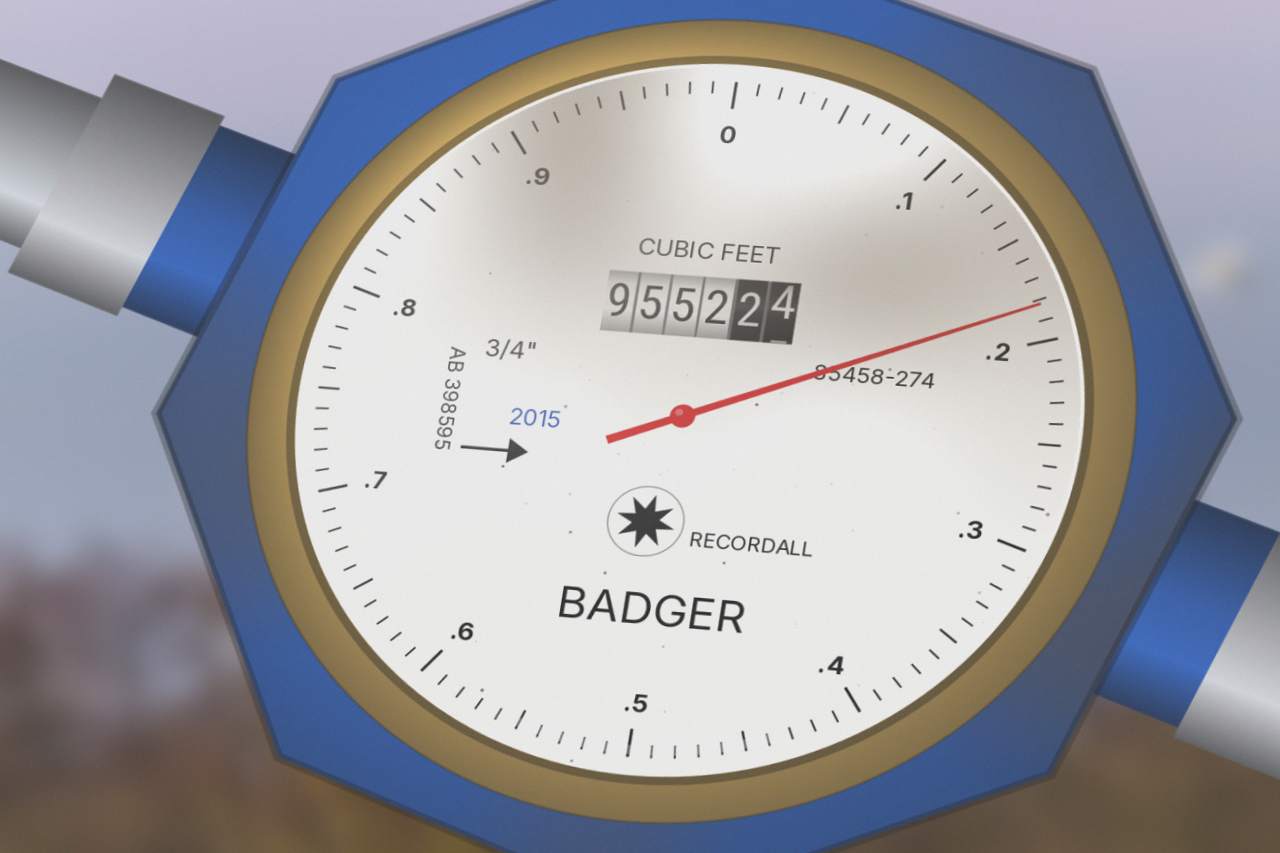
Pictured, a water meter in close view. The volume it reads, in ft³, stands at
955224.18 ft³
